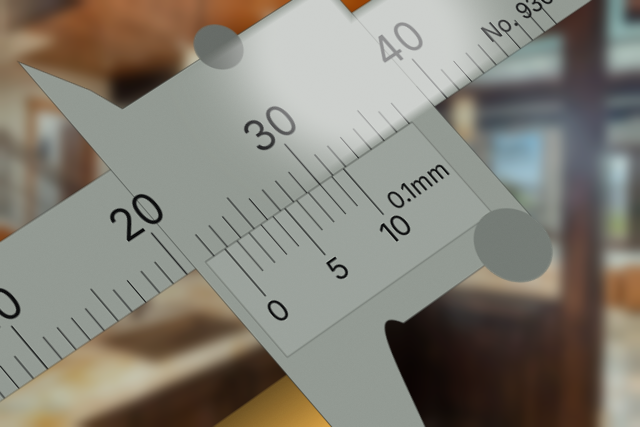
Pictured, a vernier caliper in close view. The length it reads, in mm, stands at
22.8 mm
